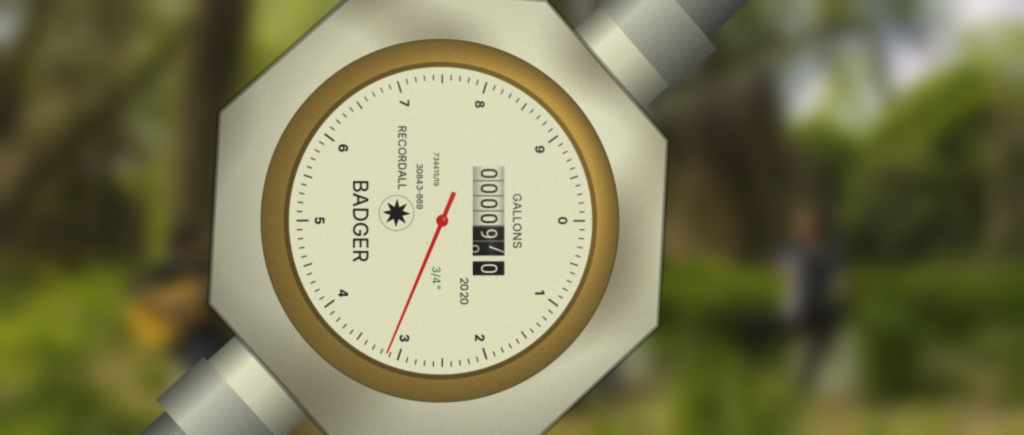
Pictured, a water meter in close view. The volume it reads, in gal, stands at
973.1 gal
